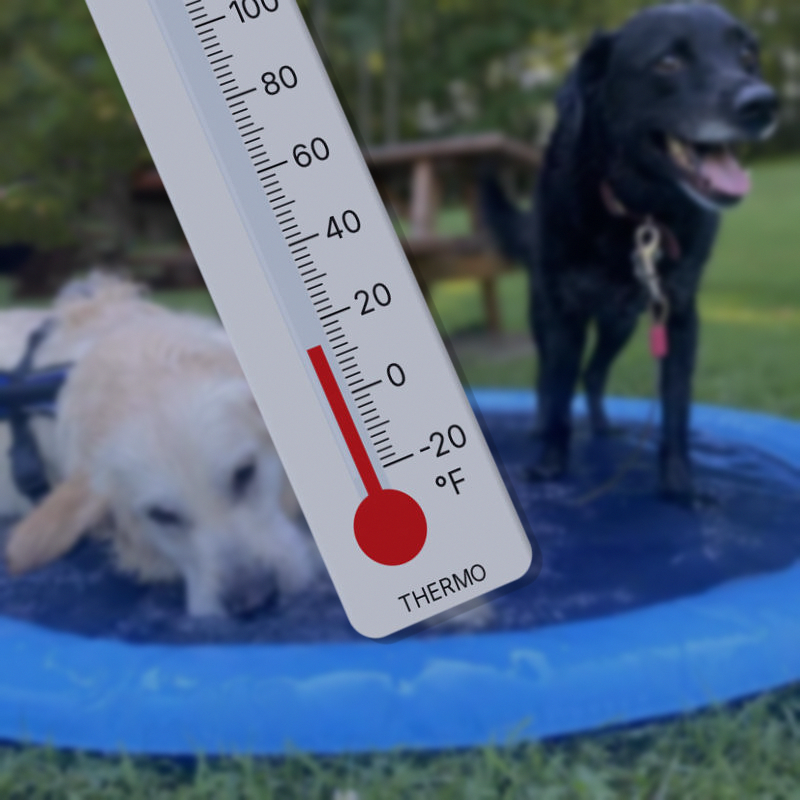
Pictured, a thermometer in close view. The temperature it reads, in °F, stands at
14 °F
